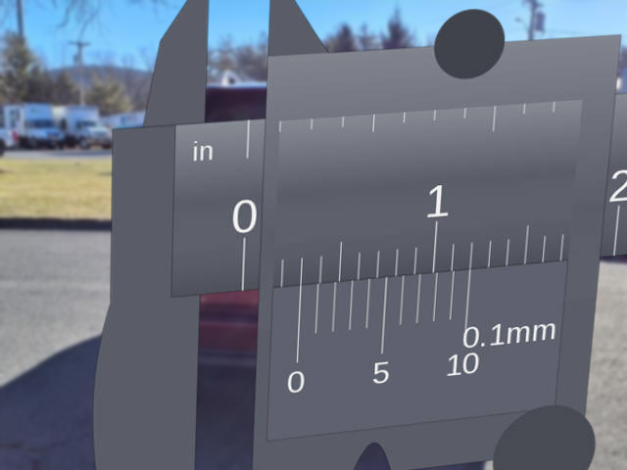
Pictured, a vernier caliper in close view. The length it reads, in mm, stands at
3.0 mm
